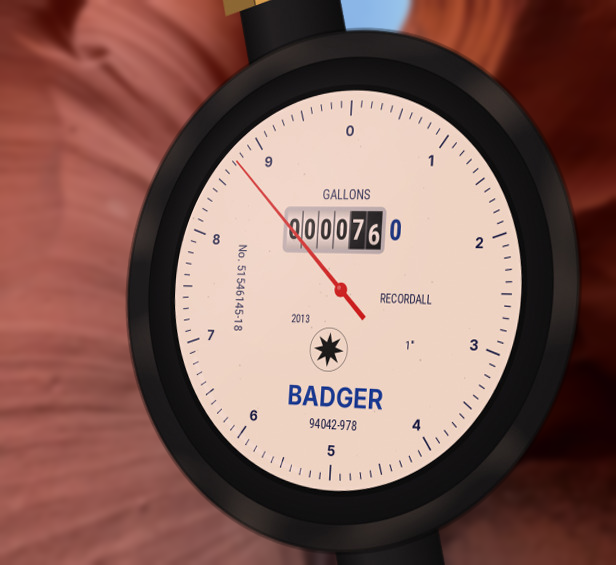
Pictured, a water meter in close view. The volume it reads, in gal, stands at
758.7 gal
